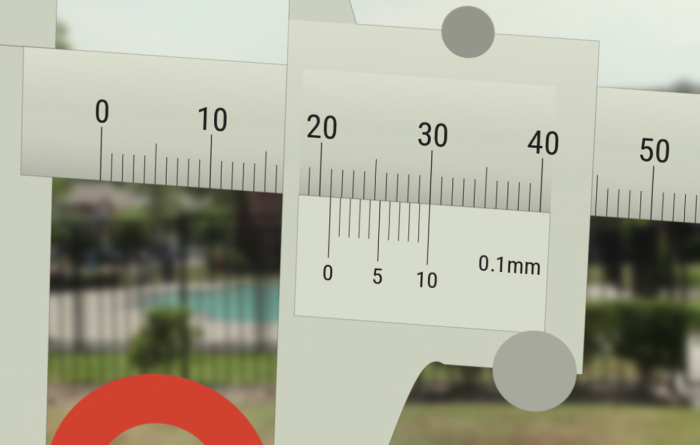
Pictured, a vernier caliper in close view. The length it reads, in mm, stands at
21.0 mm
